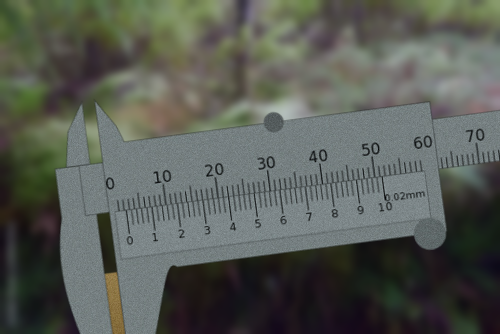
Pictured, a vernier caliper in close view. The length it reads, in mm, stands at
2.4 mm
